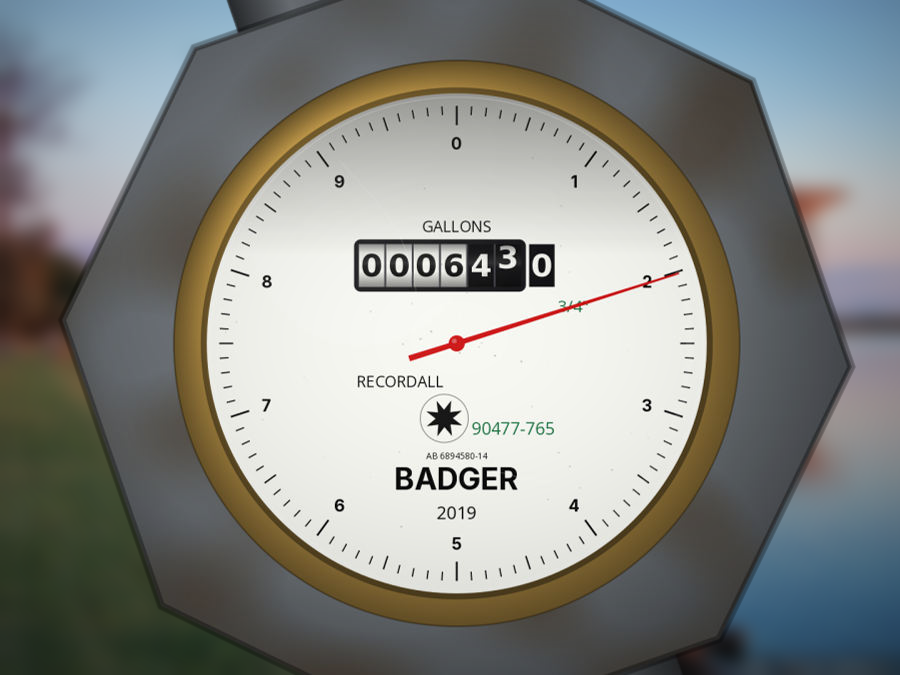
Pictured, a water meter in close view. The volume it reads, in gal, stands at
6432.0 gal
